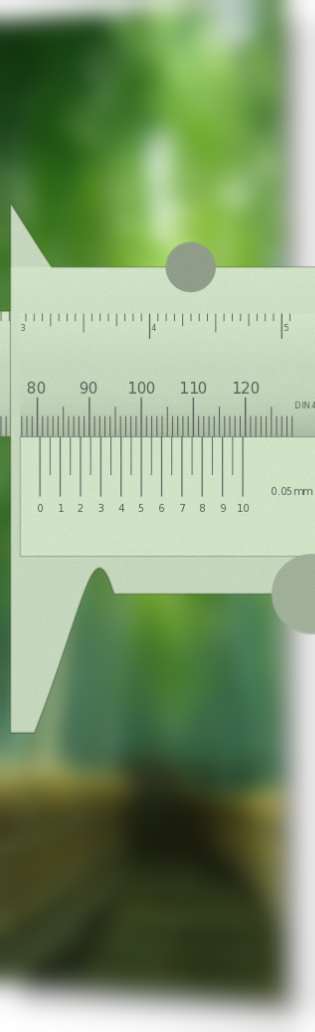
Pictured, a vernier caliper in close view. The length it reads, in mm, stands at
80.5 mm
